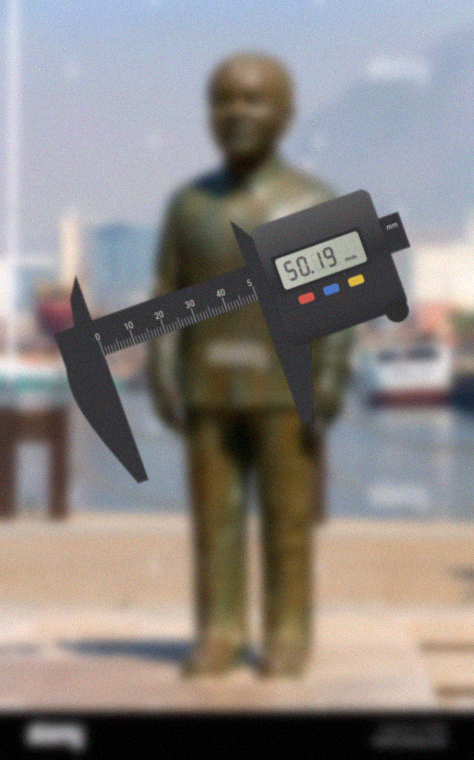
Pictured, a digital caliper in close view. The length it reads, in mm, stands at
50.19 mm
